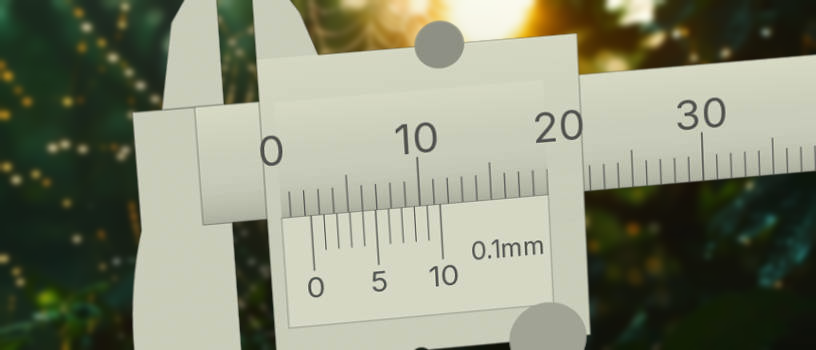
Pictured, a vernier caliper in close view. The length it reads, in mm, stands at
2.4 mm
